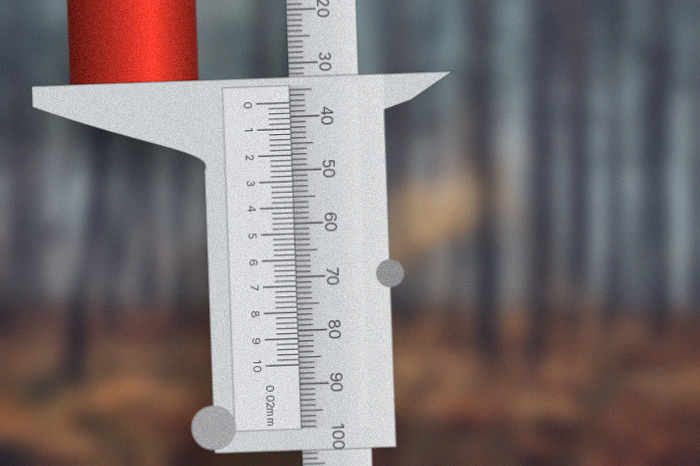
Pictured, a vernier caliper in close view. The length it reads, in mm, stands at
37.4 mm
